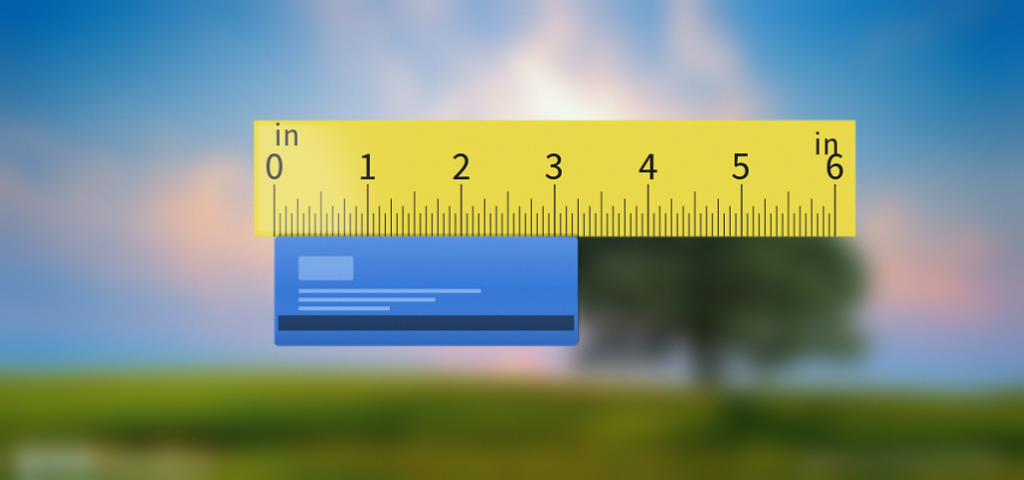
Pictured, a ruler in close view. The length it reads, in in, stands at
3.25 in
